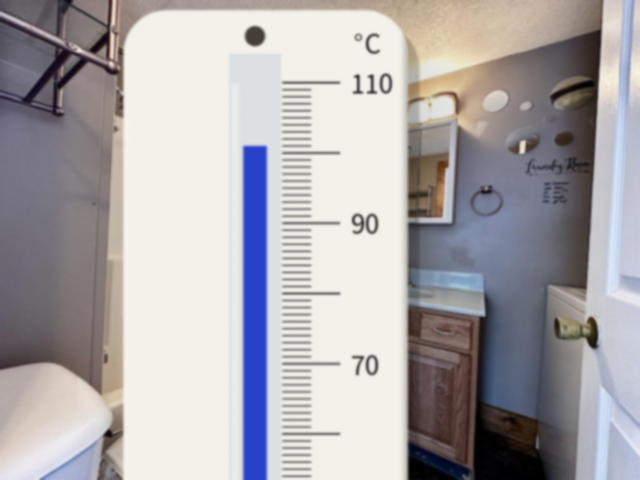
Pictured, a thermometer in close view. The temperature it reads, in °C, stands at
101 °C
